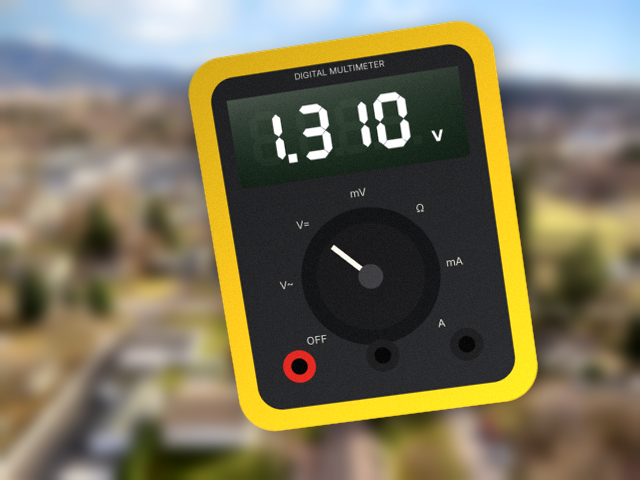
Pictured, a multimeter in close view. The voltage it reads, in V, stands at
1.310 V
